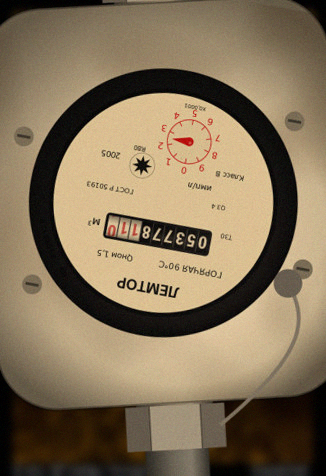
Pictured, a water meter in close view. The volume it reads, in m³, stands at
53778.1102 m³
